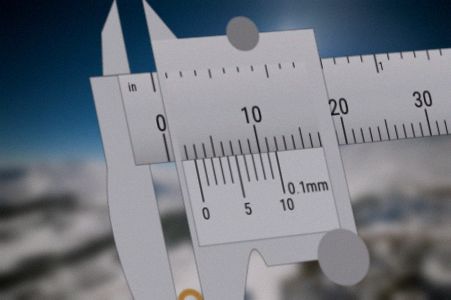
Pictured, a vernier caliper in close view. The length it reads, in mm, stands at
2.8 mm
